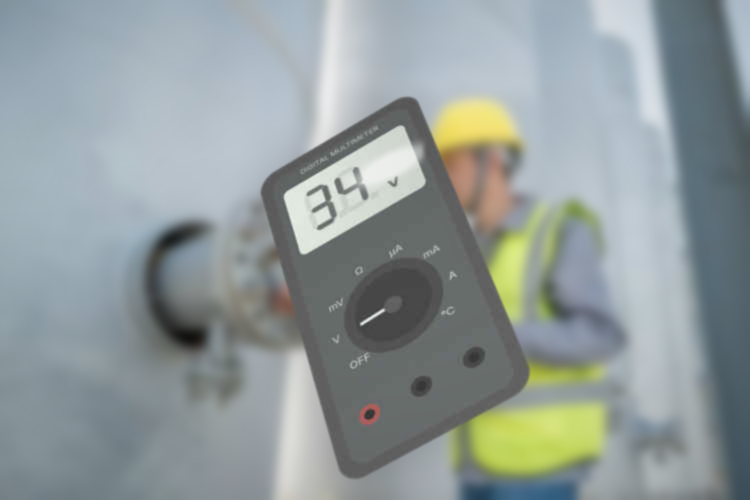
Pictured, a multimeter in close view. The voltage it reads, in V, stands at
34 V
